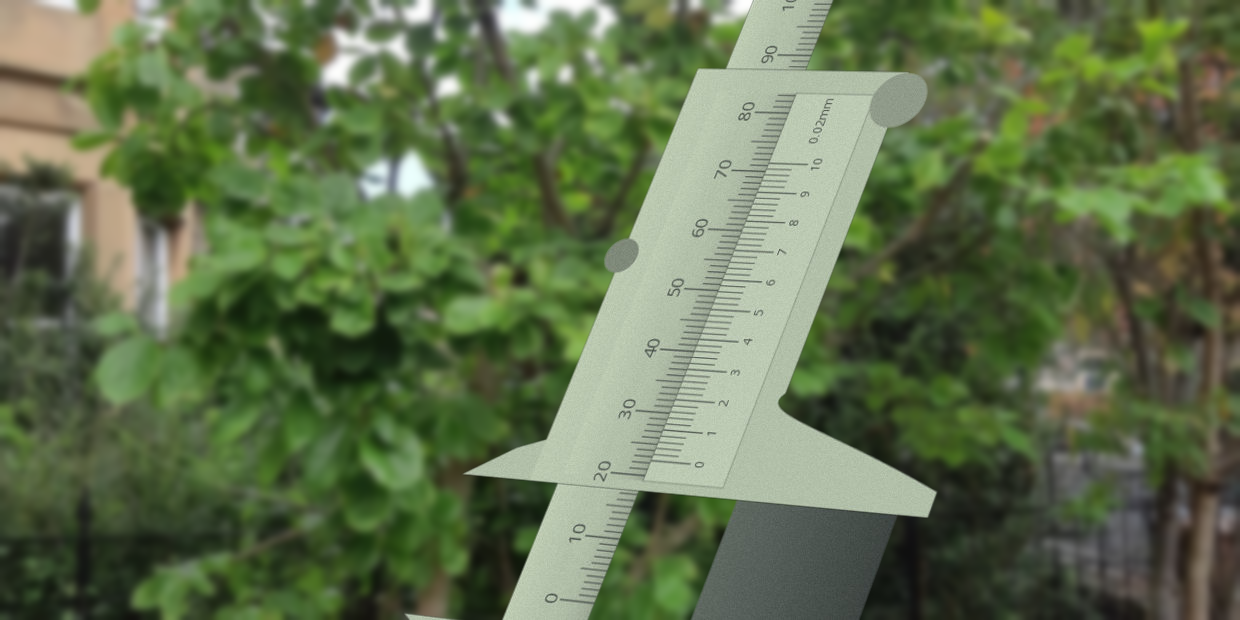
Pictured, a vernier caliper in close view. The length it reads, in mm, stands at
22.4 mm
